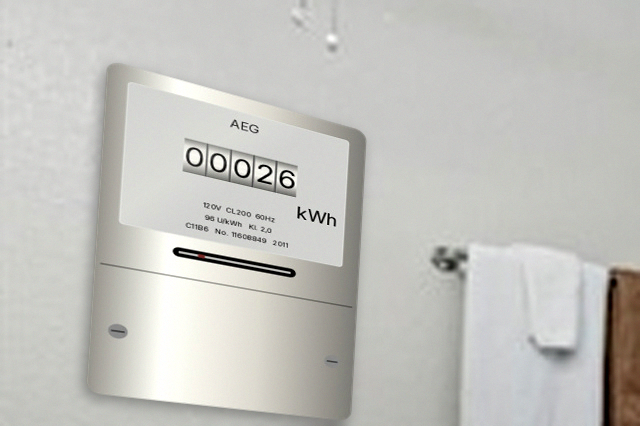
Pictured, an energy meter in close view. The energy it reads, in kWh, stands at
26 kWh
